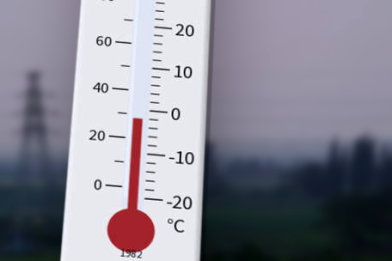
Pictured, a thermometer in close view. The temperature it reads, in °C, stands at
-2 °C
